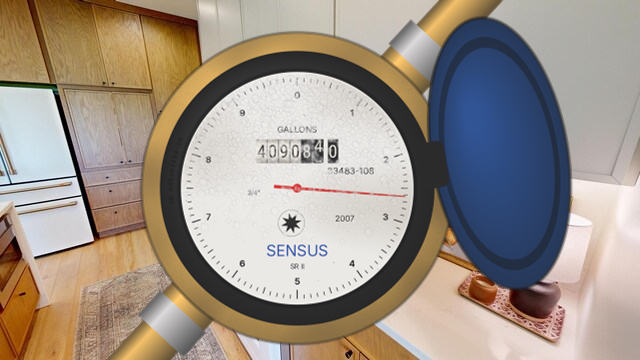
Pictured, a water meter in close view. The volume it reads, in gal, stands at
4090842.6 gal
